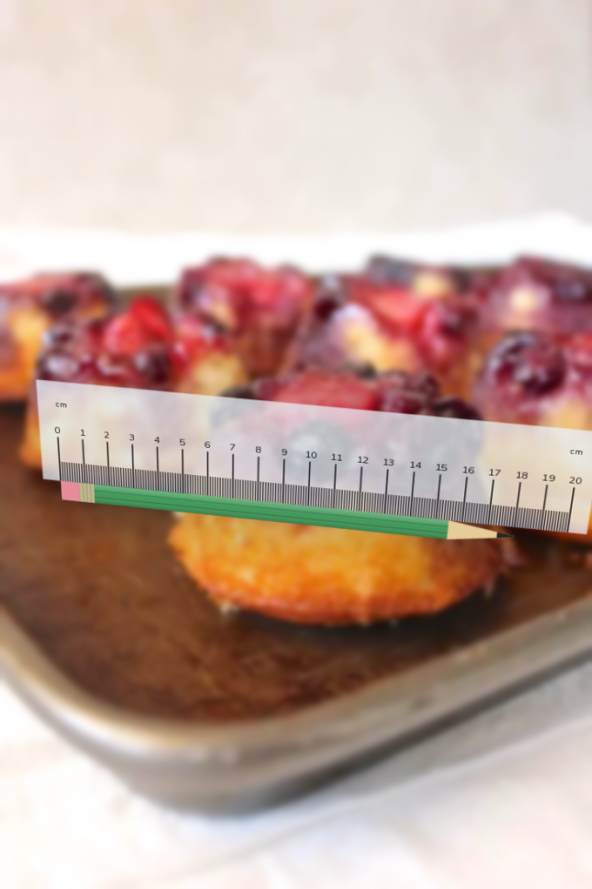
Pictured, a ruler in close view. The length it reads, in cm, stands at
18 cm
